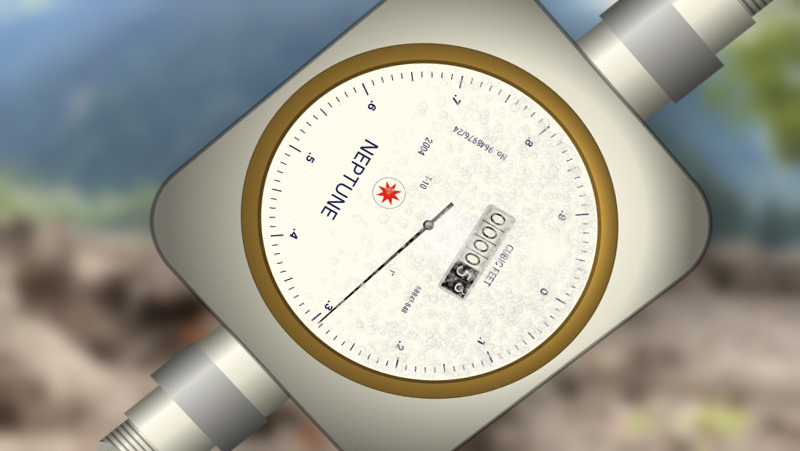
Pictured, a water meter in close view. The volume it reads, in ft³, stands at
53.29 ft³
